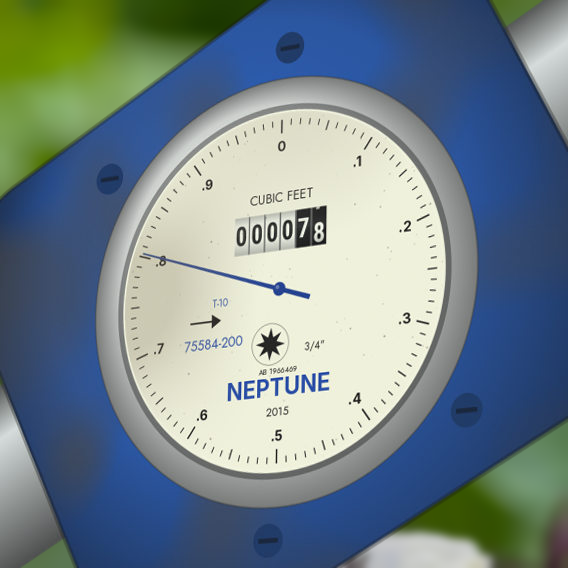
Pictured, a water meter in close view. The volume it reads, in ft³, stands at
77.80 ft³
